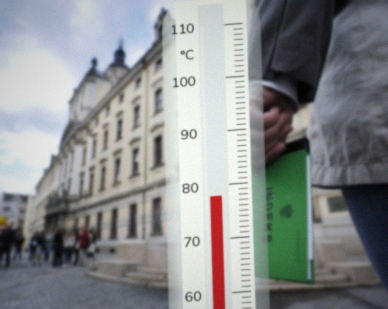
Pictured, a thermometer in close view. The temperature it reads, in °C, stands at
78 °C
